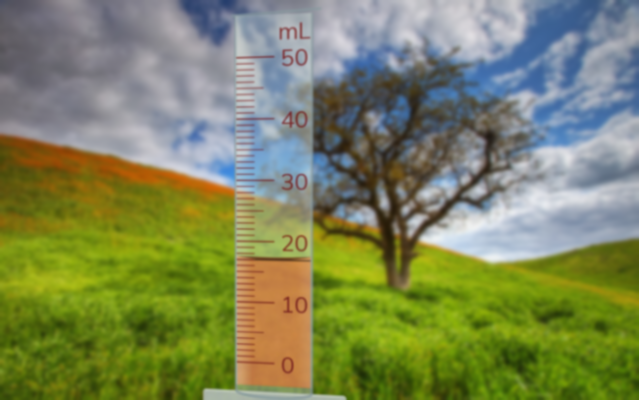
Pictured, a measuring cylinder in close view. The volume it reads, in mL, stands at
17 mL
